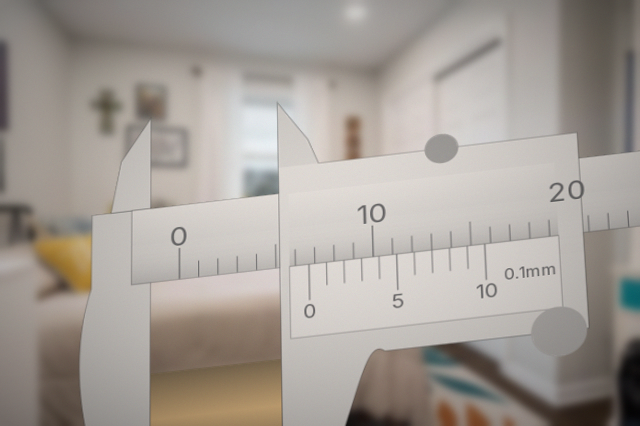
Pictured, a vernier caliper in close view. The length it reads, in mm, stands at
6.7 mm
